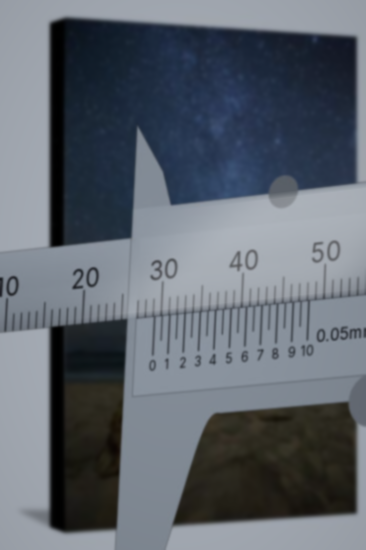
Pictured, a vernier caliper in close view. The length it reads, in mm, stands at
29.2 mm
